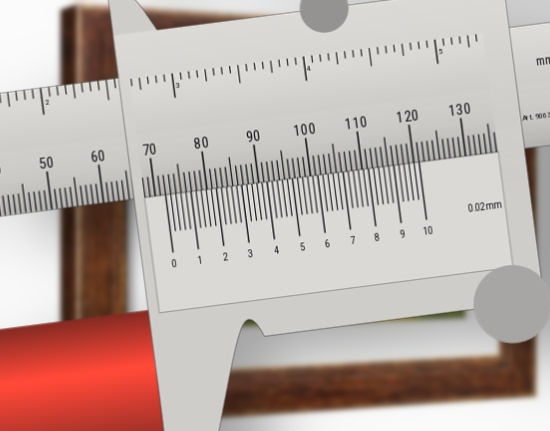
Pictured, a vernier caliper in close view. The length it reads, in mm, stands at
72.0 mm
